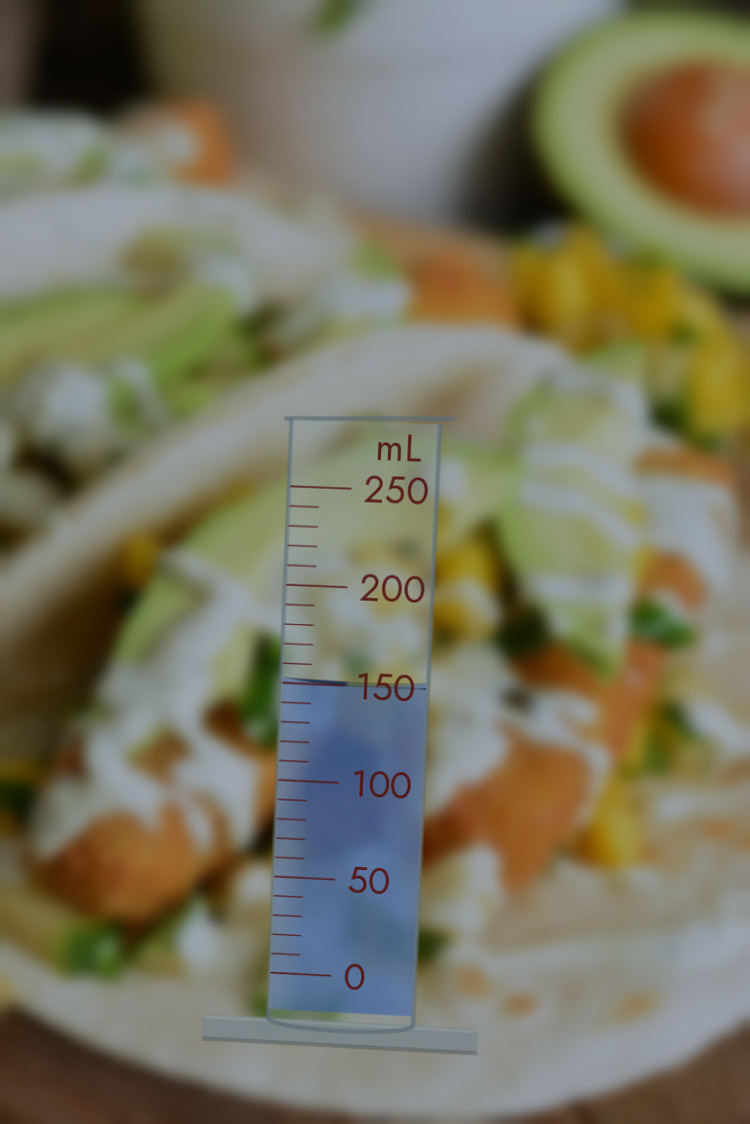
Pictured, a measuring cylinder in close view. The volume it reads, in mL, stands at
150 mL
